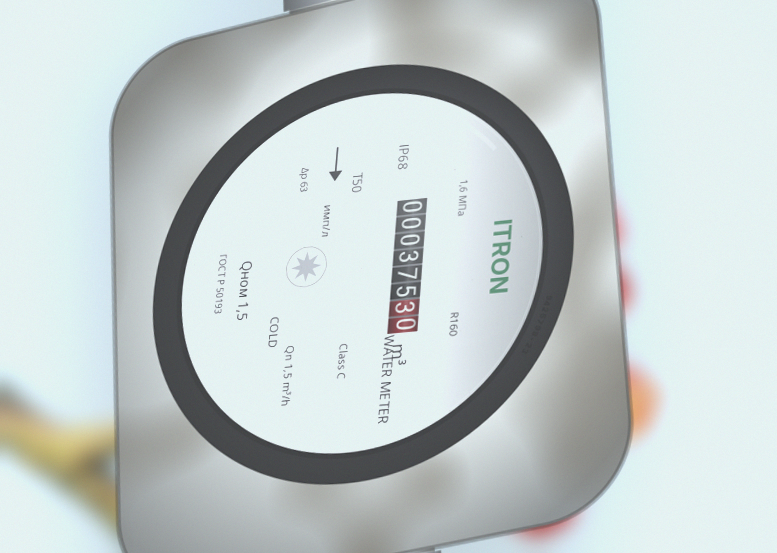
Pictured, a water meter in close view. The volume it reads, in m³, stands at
375.30 m³
